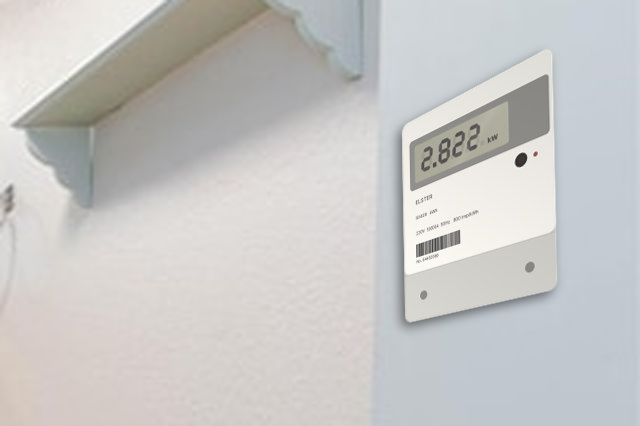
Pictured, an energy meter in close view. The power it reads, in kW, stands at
2.822 kW
